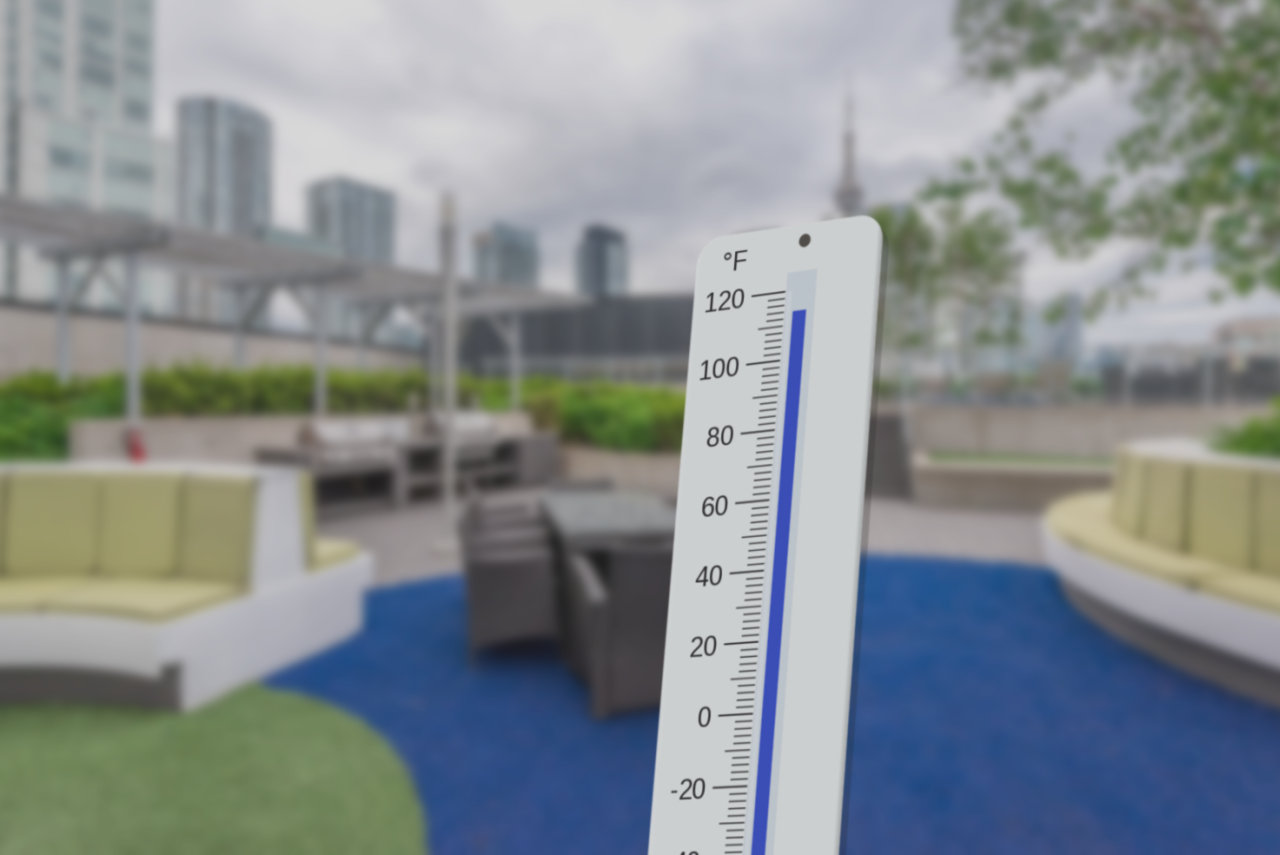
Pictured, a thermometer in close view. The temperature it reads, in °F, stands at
114 °F
